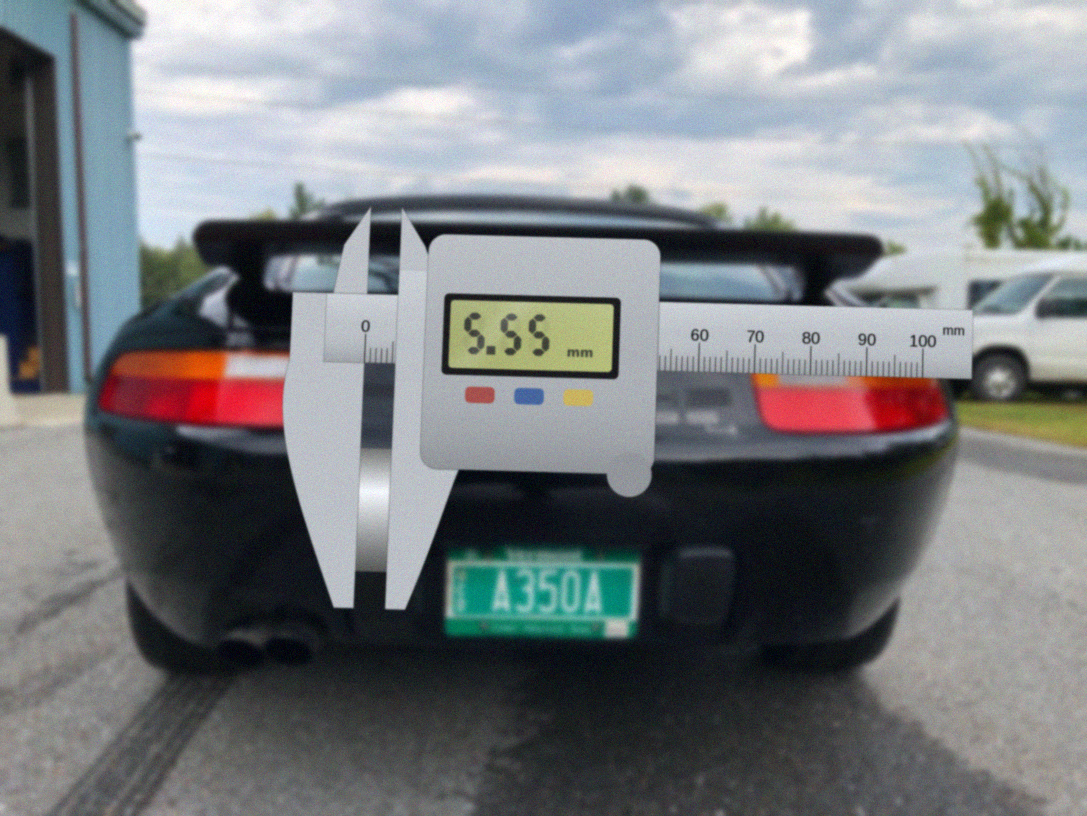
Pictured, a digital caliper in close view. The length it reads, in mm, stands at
5.55 mm
